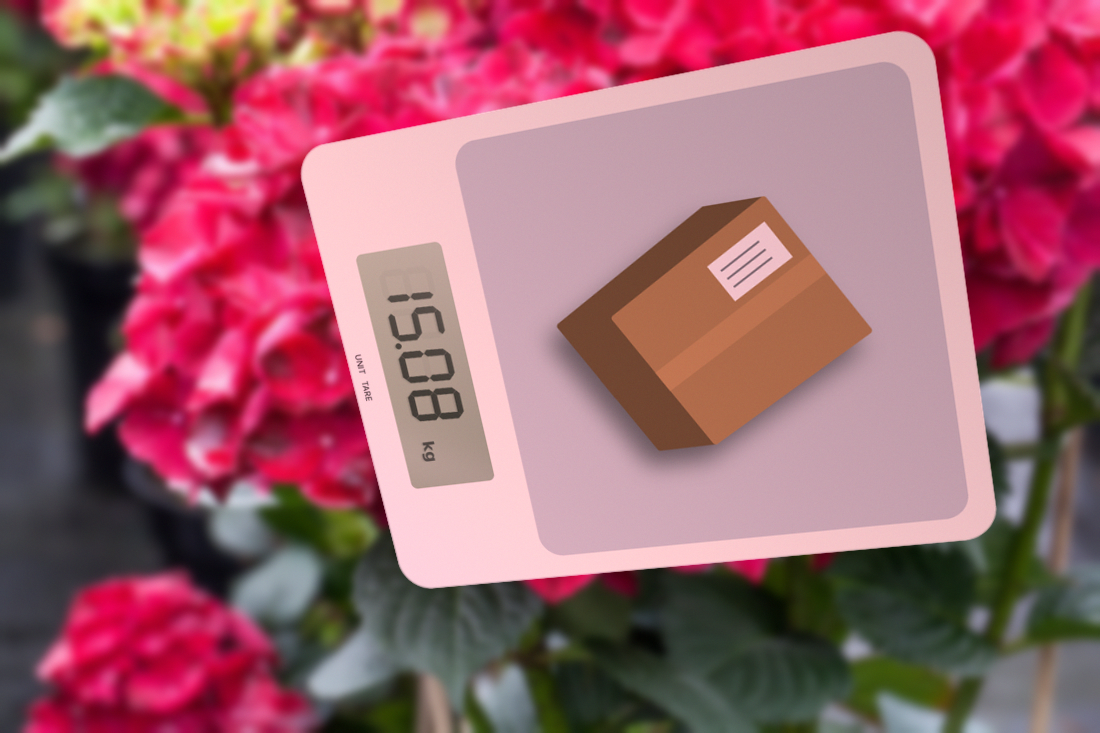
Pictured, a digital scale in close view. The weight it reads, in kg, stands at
15.08 kg
